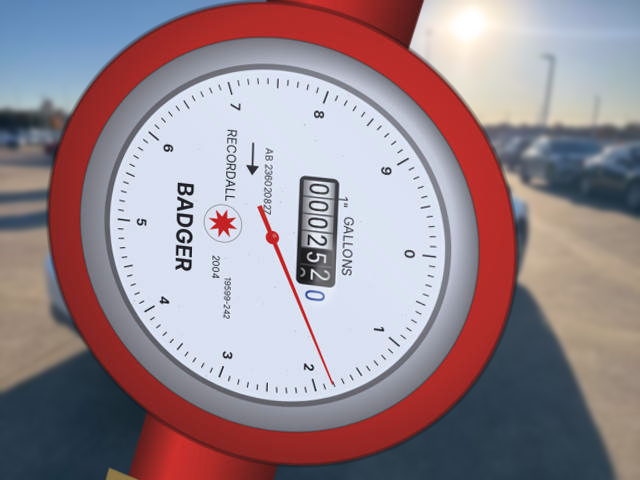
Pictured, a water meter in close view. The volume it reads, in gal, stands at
2521.8 gal
